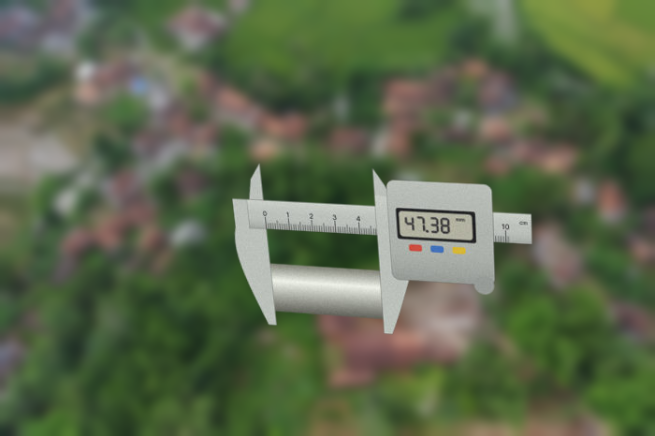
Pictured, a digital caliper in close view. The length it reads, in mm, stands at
47.38 mm
